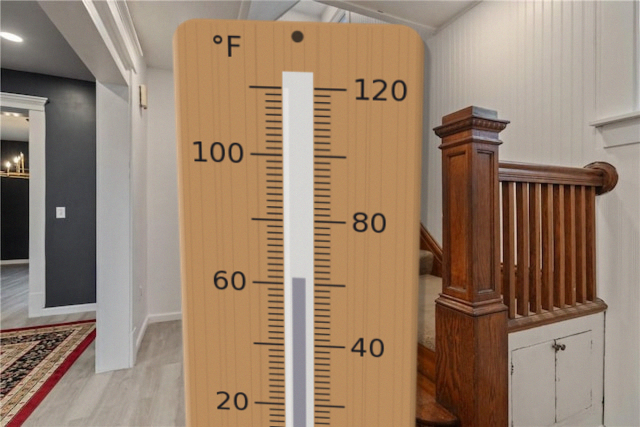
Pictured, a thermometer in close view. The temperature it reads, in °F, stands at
62 °F
